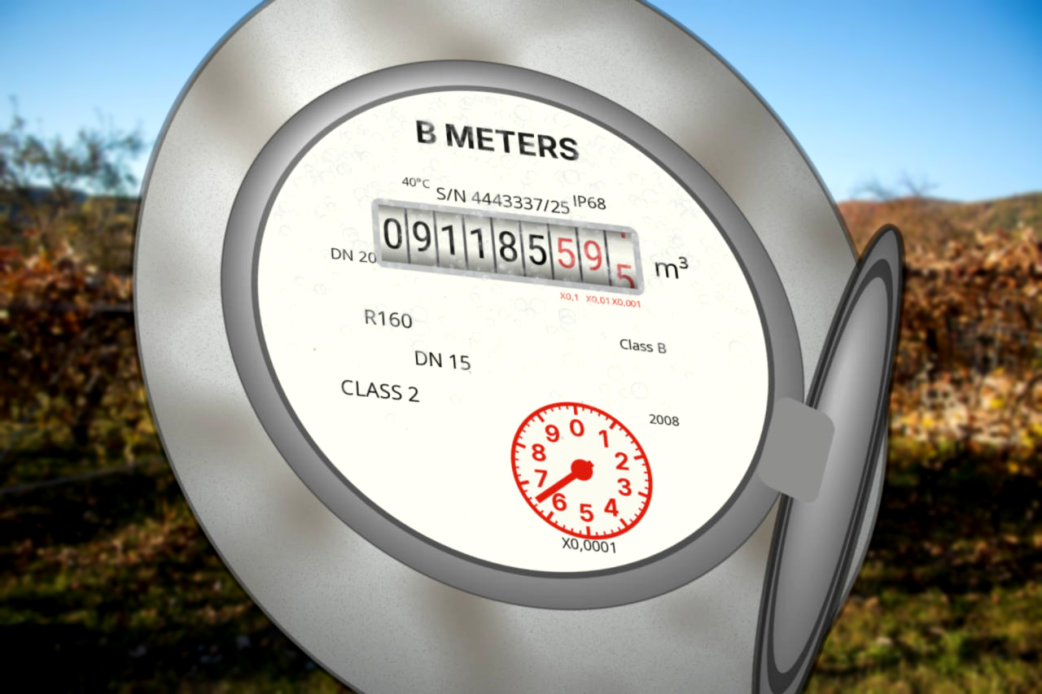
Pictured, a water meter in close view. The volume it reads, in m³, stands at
91185.5946 m³
